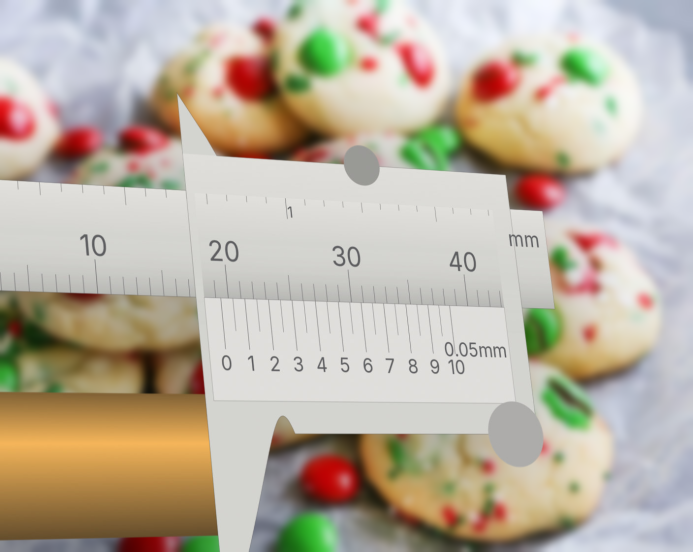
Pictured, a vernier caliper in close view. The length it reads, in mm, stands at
19.4 mm
